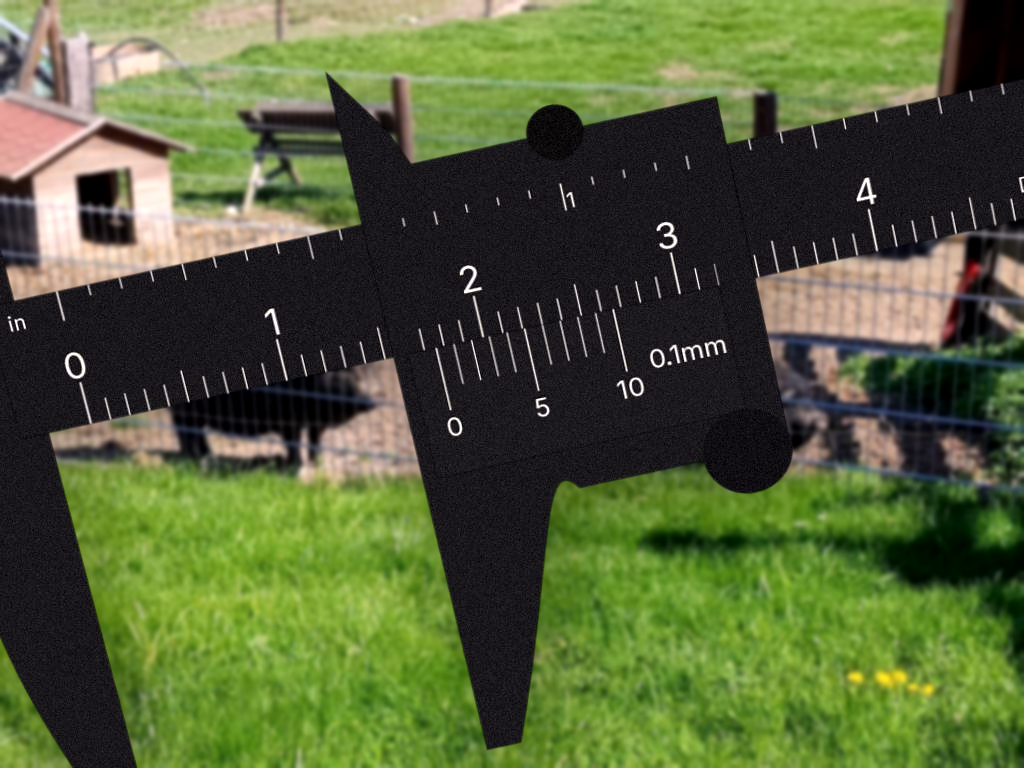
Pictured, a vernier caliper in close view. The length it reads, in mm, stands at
17.6 mm
